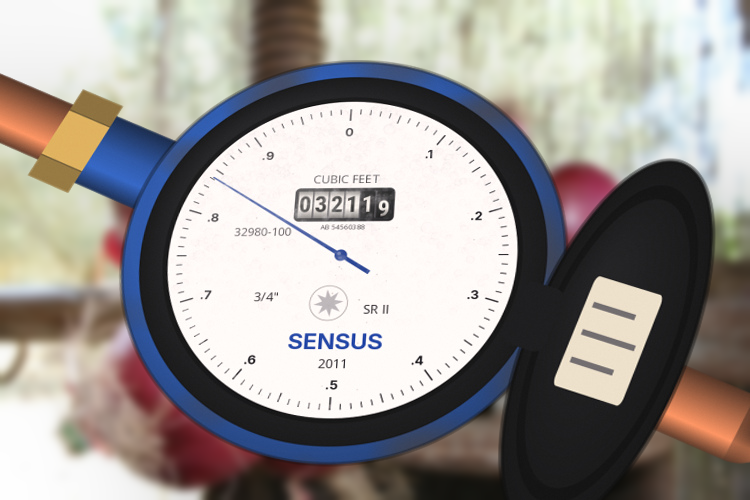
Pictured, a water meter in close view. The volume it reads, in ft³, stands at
32118.84 ft³
